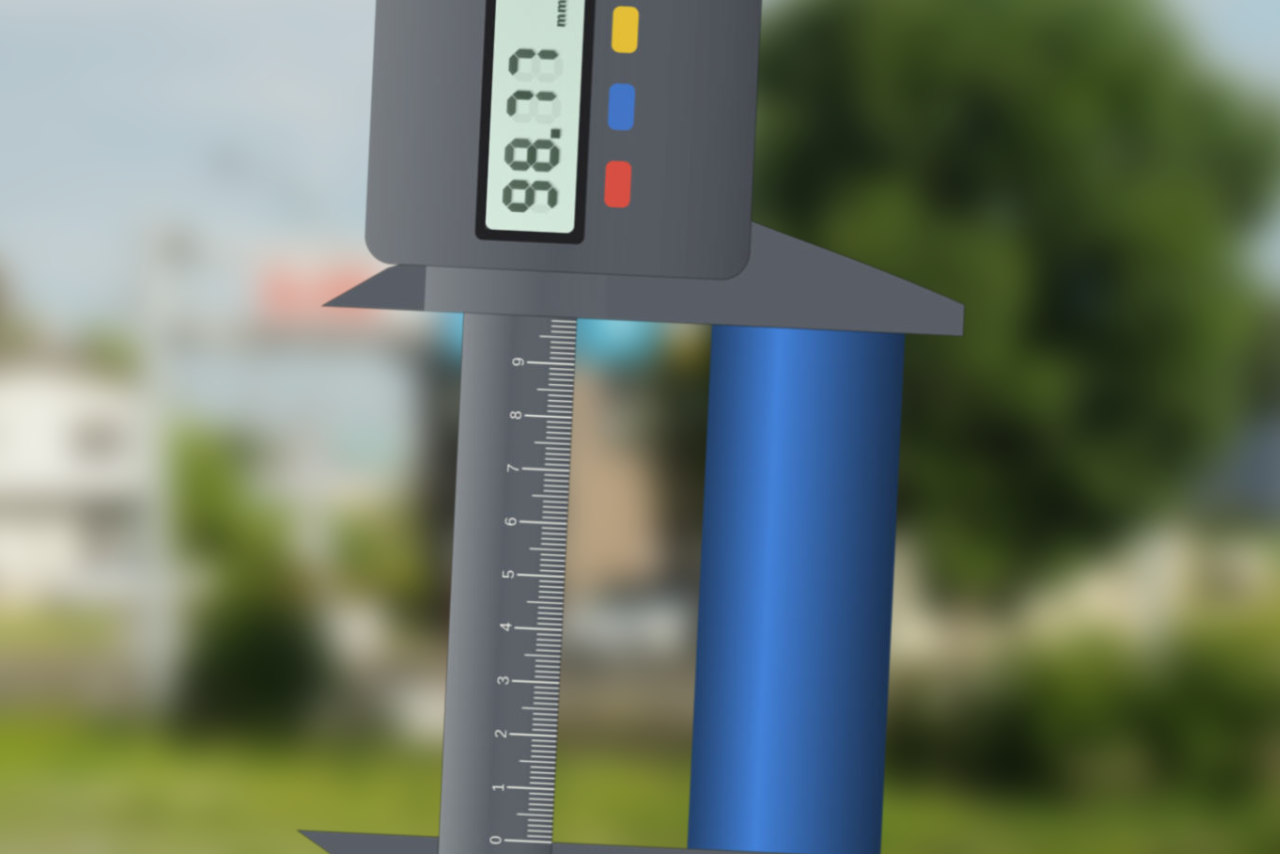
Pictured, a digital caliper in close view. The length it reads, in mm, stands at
98.77 mm
